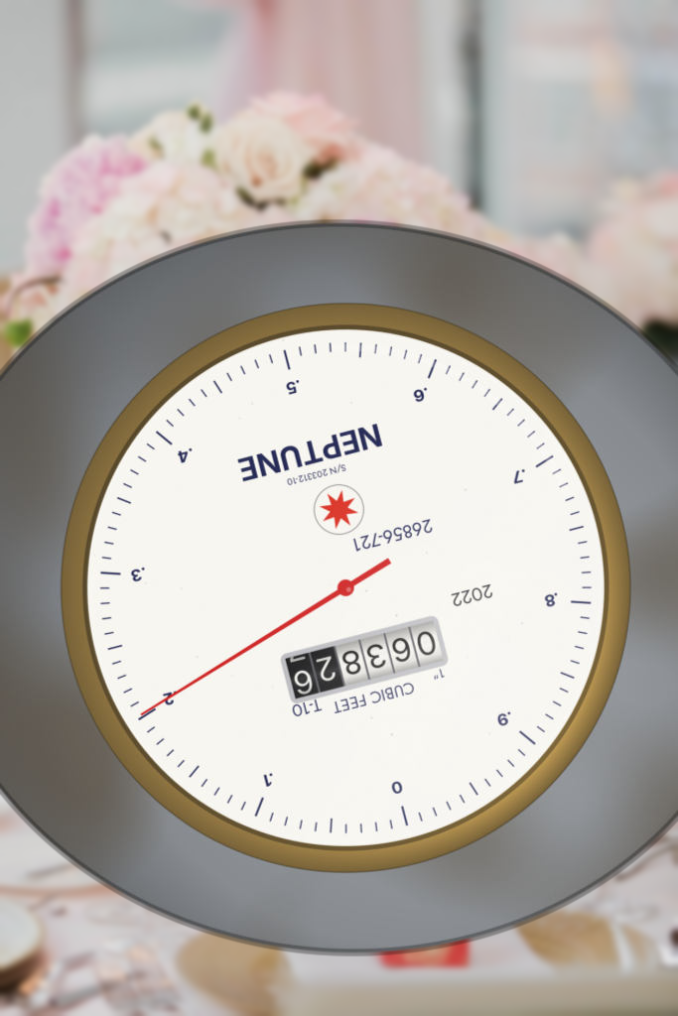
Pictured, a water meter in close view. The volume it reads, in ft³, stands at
63826.20 ft³
